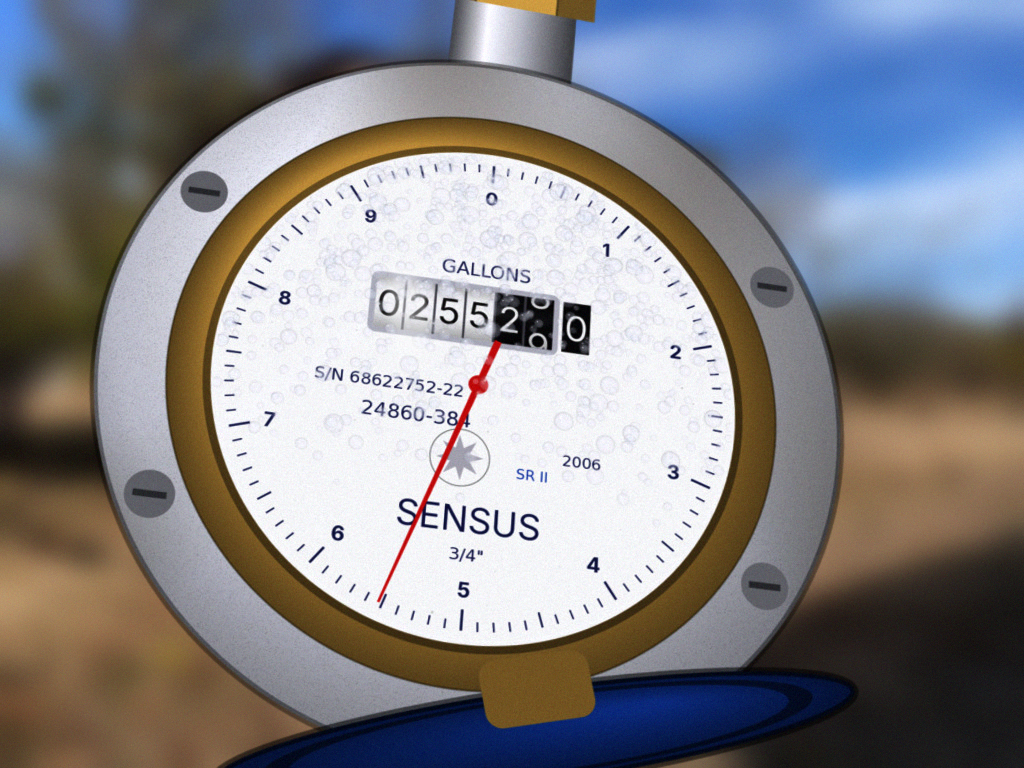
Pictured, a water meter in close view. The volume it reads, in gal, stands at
255285.5 gal
